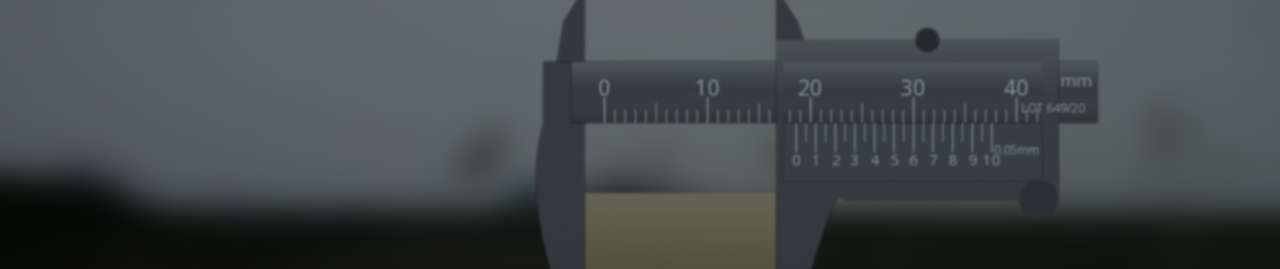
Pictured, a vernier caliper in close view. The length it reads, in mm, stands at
18.6 mm
